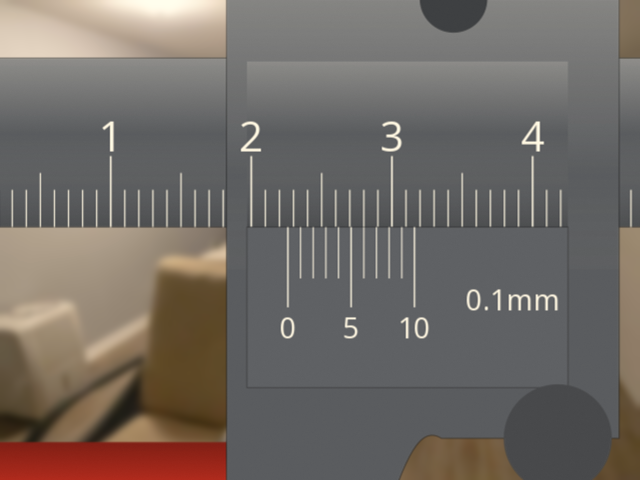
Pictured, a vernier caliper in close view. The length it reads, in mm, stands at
22.6 mm
